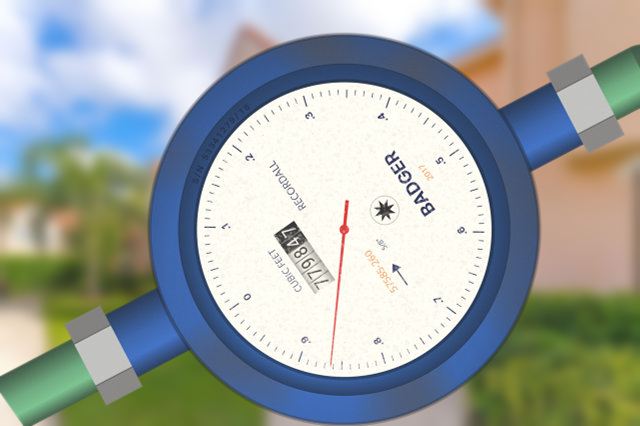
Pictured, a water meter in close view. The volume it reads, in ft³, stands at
779846.86 ft³
